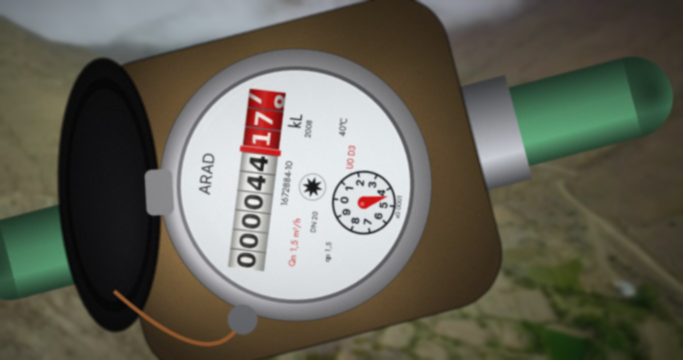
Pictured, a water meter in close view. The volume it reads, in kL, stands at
44.1774 kL
